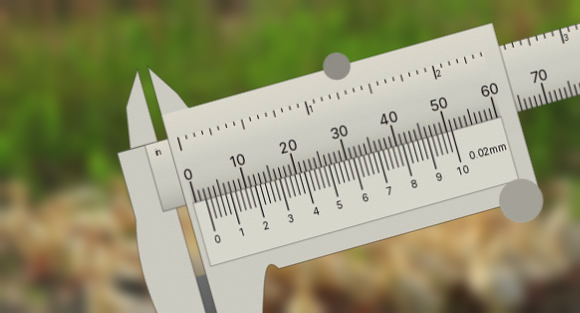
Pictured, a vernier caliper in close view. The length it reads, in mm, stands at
2.0 mm
